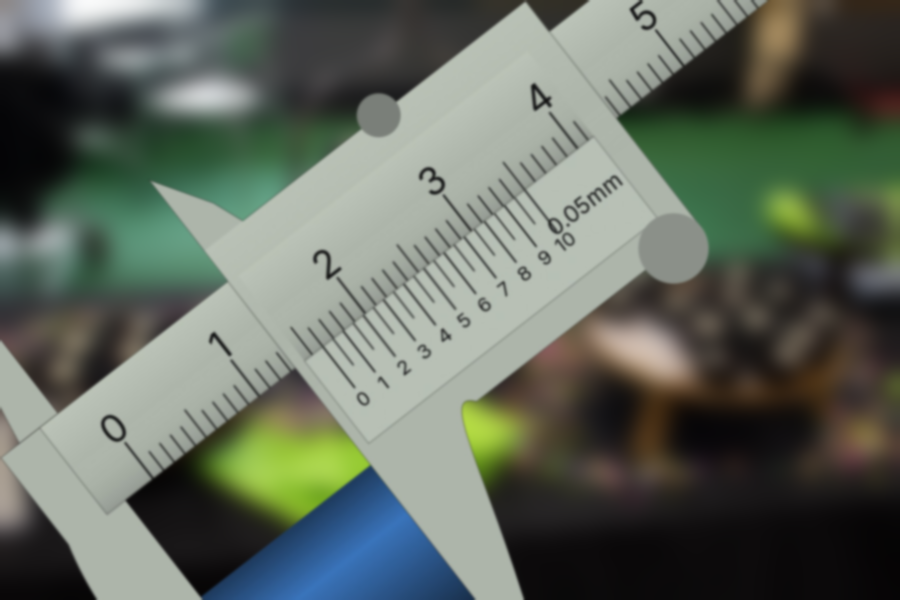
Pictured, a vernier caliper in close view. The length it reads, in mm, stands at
16.0 mm
